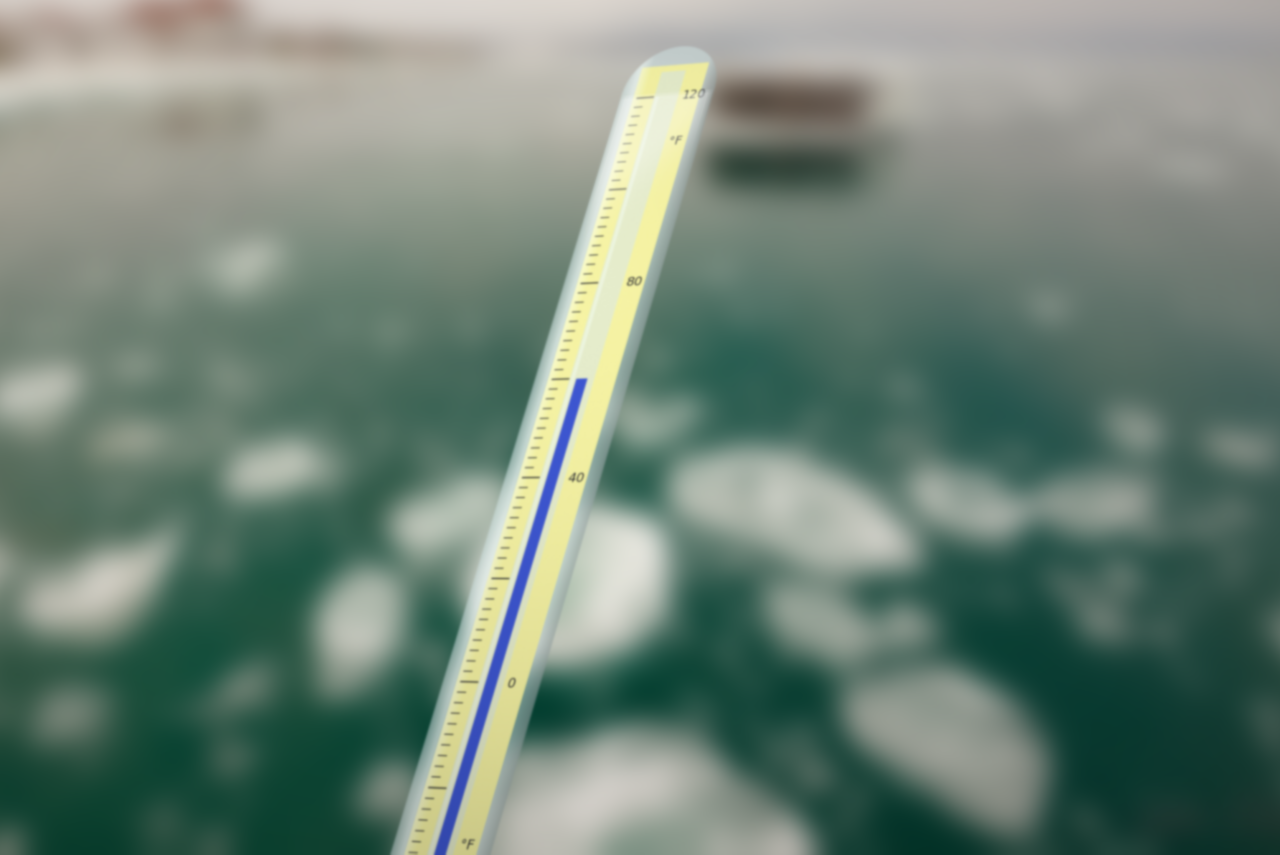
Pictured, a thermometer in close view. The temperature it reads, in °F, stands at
60 °F
